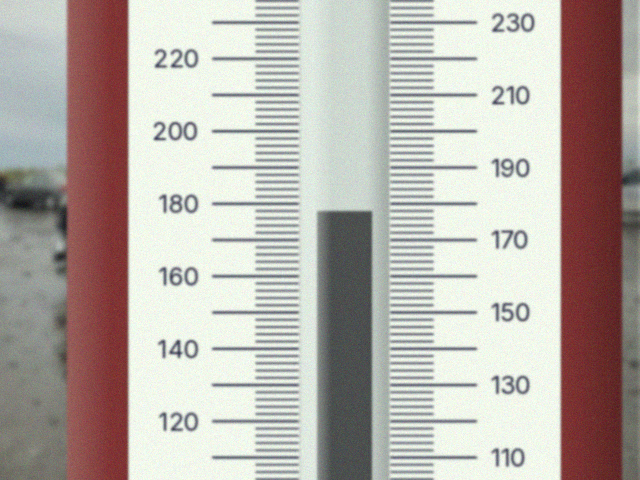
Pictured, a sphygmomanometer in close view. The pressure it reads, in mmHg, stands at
178 mmHg
